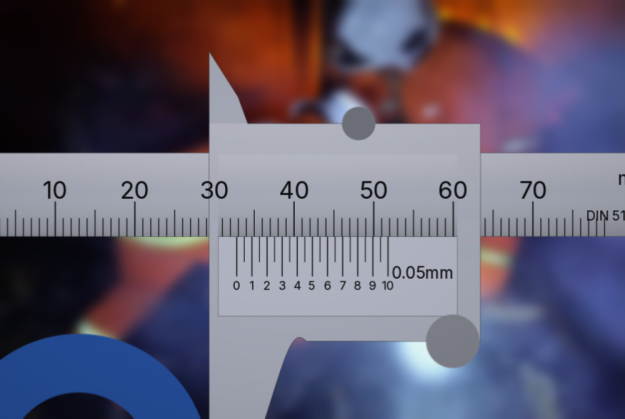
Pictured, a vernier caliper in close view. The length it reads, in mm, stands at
32.8 mm
